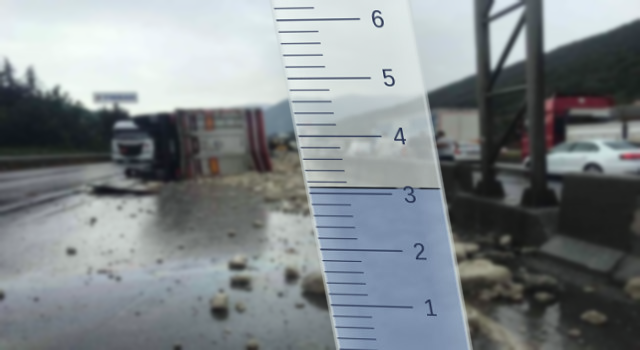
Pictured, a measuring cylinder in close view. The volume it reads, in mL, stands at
3.1 mL
